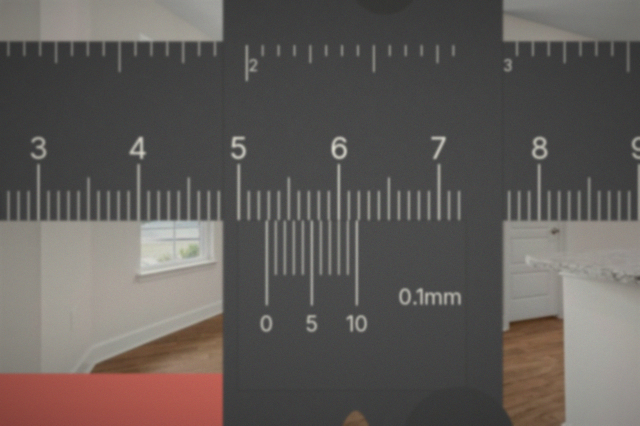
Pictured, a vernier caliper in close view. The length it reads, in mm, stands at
52.8 mm
